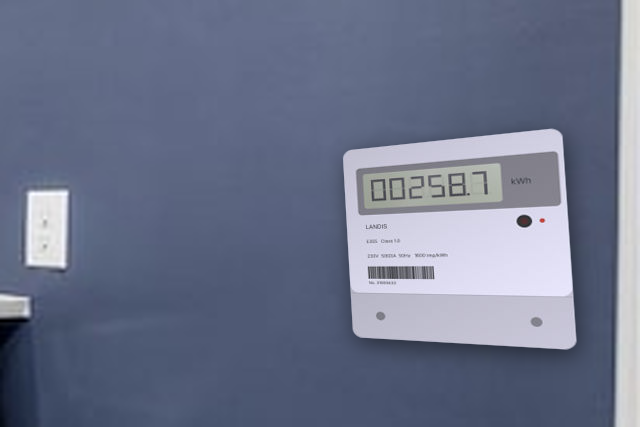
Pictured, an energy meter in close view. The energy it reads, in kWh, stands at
258.7 kWh
